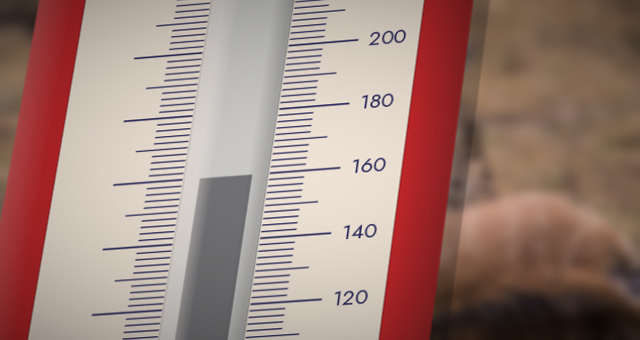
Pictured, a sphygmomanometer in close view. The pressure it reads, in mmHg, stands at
160 mmHg
